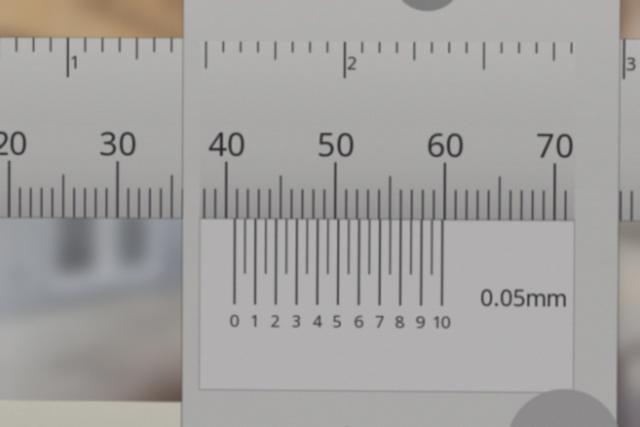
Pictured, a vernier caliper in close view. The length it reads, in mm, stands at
40.8 mm
